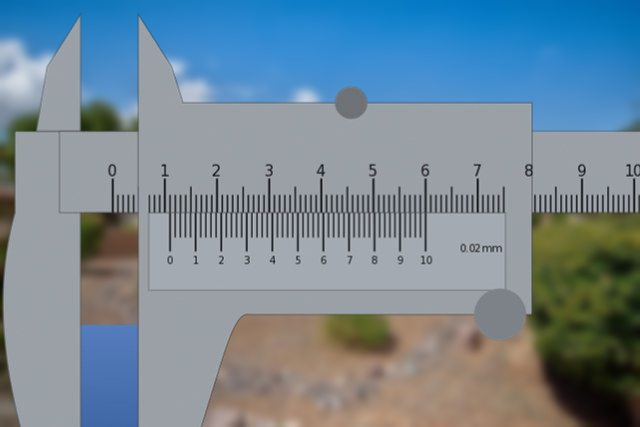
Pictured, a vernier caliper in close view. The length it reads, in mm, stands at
11.0 mm
